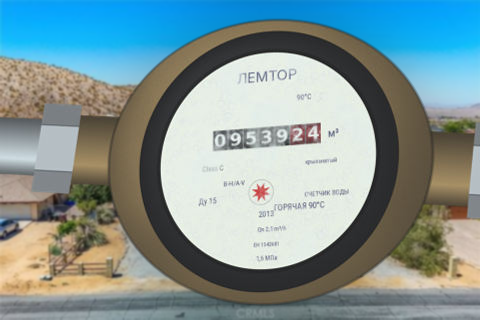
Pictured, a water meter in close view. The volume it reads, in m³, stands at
9539.24 m³
